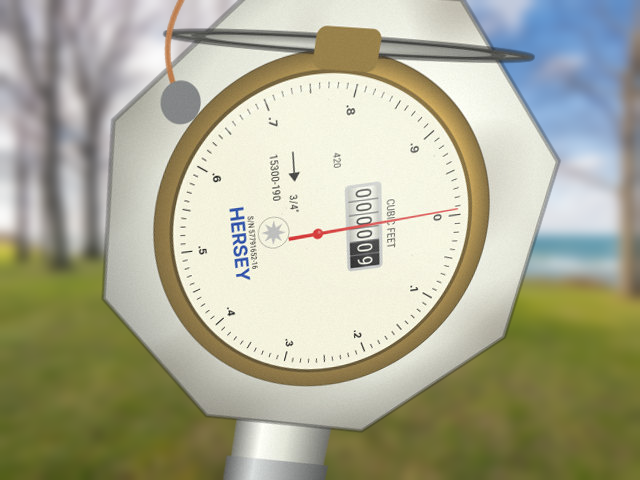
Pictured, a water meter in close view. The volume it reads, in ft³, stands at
8.99 ft³
